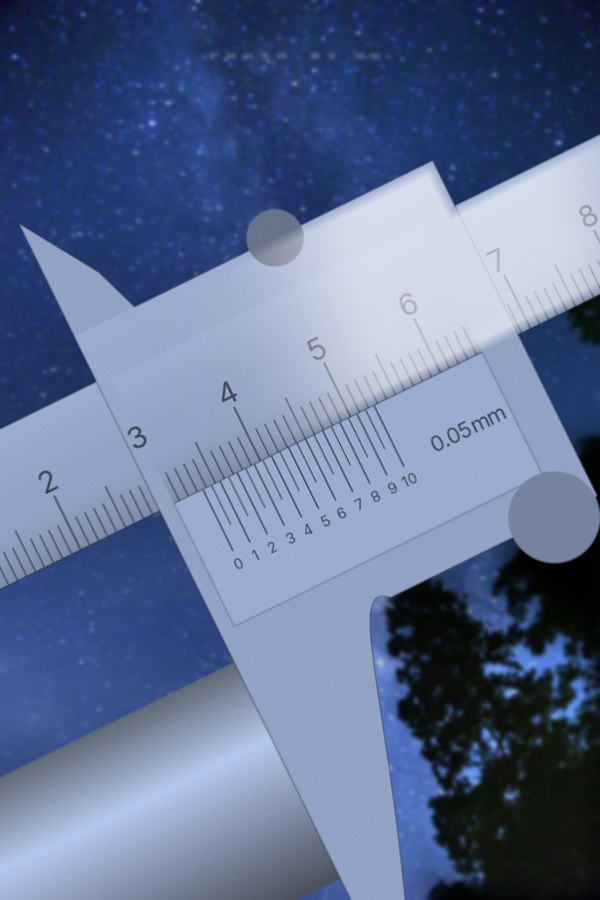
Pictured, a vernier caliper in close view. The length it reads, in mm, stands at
33.6 mm
